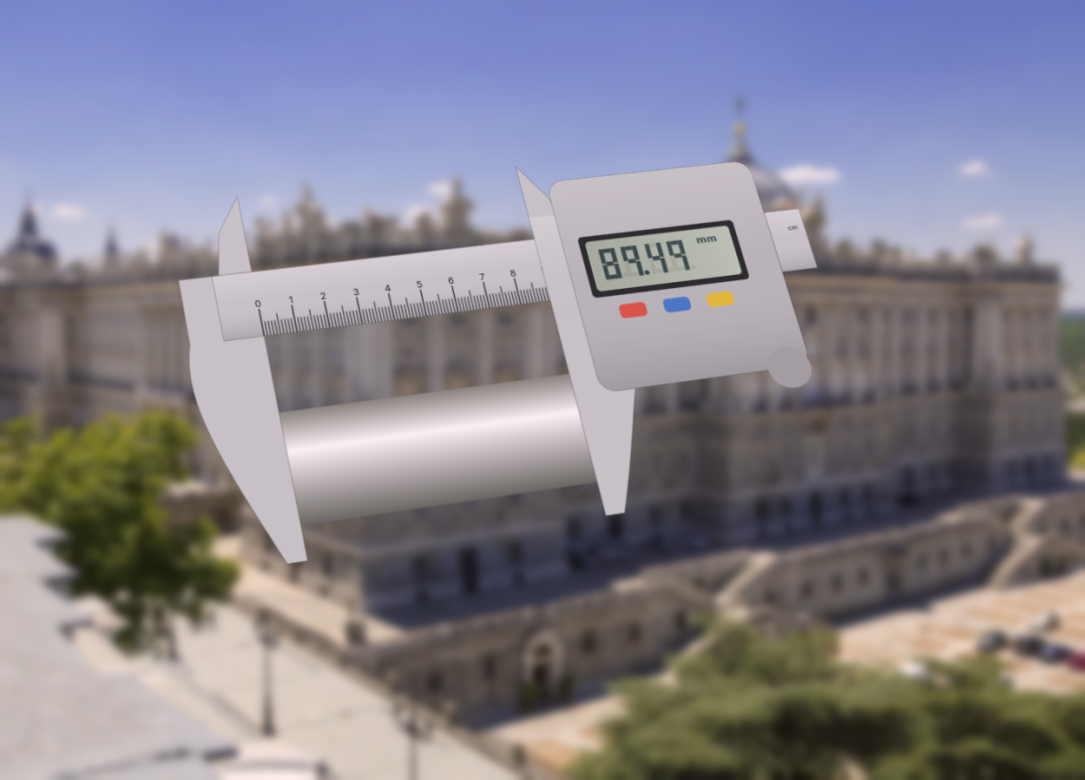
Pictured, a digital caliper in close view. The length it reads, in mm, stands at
89.49 mm
